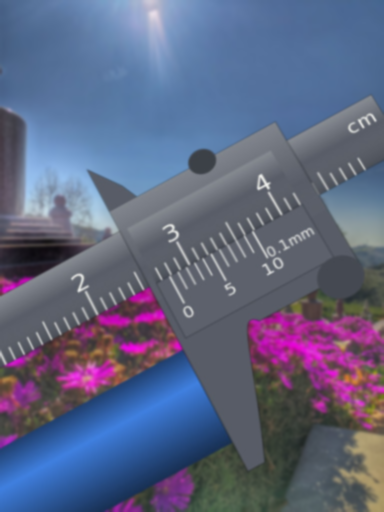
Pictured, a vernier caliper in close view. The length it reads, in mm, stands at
27.8 mm
